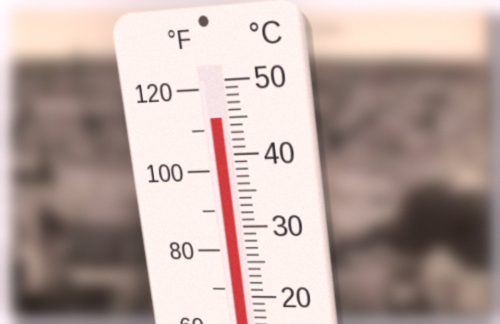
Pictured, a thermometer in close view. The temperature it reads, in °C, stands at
45 °C
